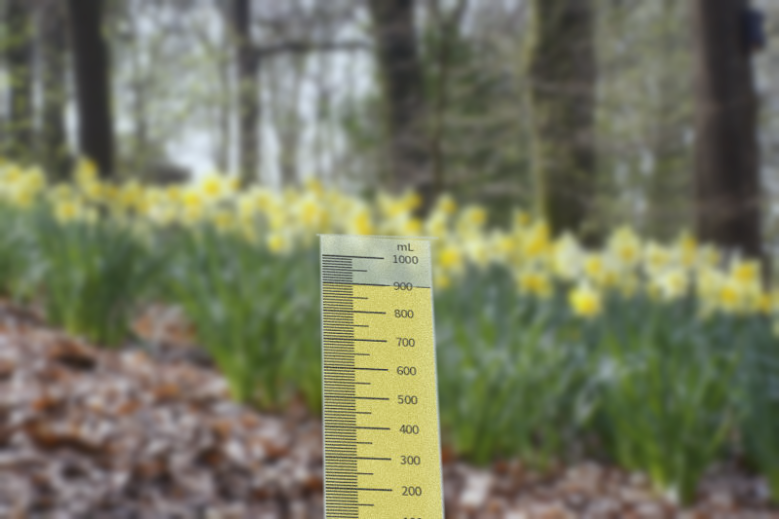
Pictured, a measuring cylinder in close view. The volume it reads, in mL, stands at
900 mL
